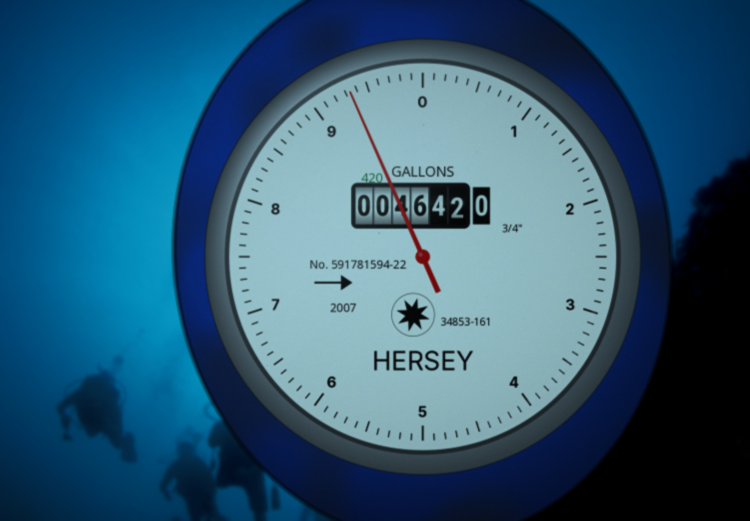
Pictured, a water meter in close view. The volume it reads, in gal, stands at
46419.3 gal
